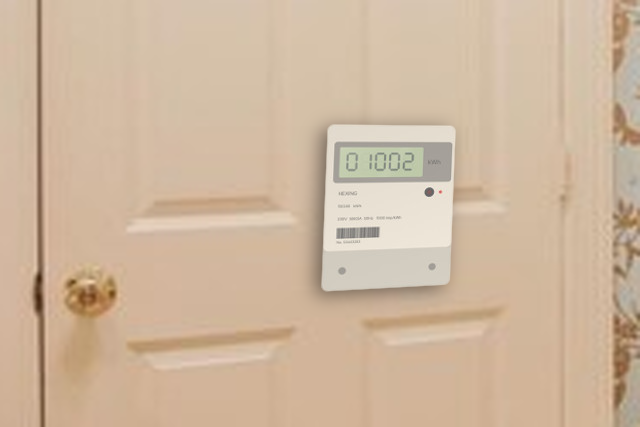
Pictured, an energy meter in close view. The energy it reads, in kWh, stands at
1002 kWh
